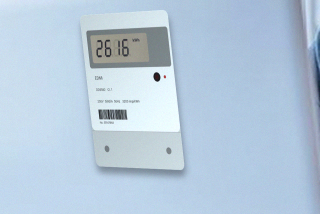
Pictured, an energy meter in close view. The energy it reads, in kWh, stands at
2616 kWh
